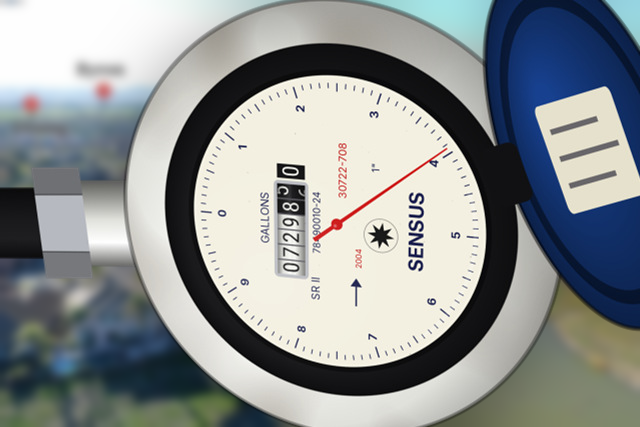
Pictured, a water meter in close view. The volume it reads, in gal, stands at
729853.9 gal
